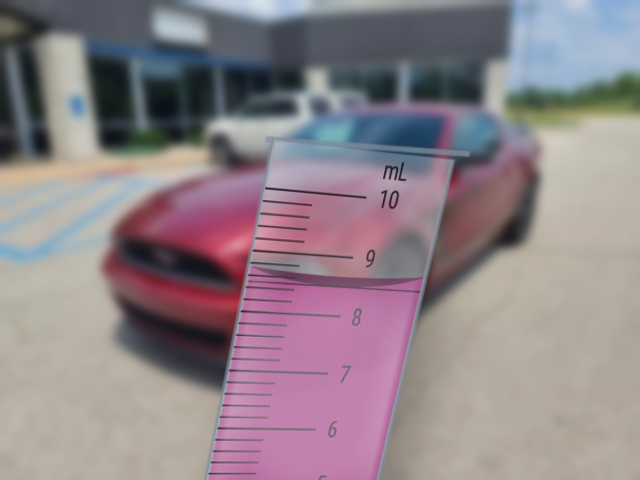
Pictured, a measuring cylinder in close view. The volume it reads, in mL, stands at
8.5 mL
